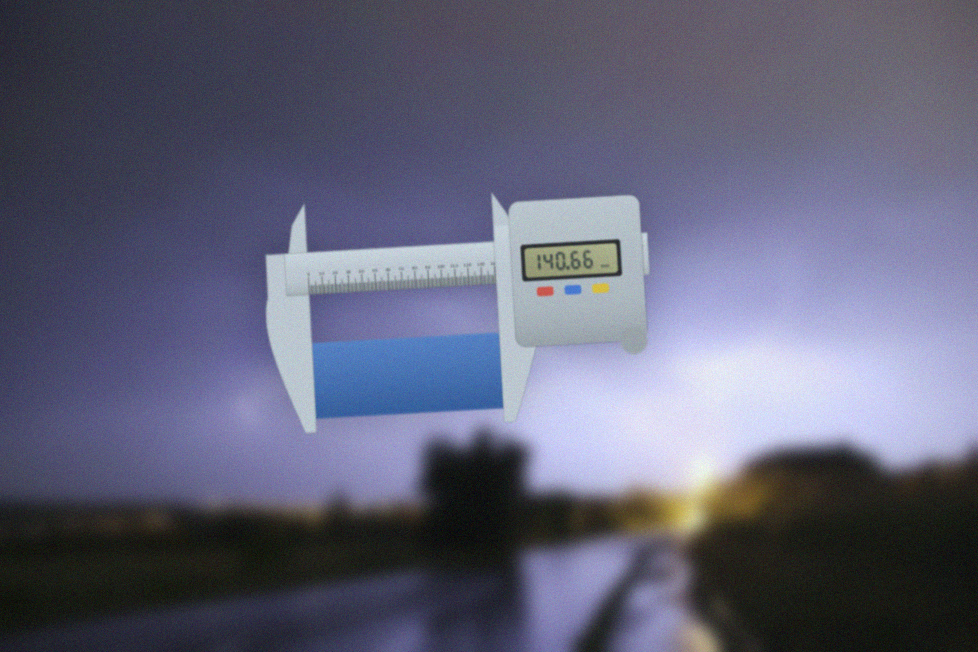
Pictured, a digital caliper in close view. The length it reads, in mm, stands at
140.66 mm
